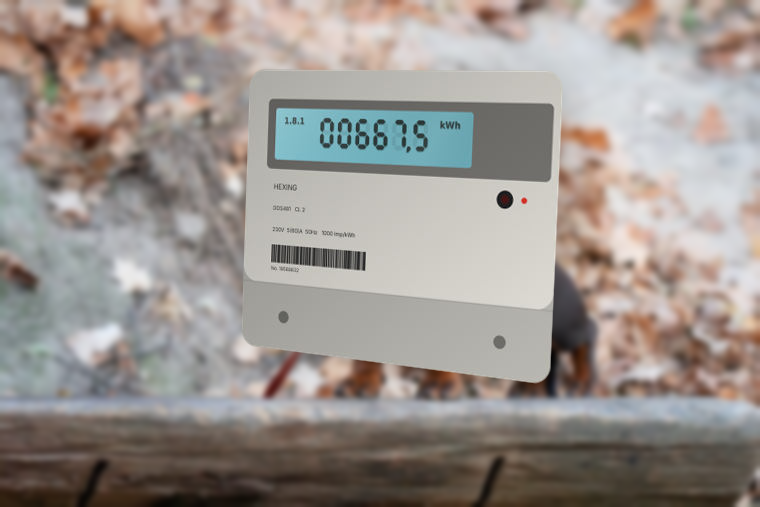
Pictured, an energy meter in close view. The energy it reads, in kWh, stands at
667.5 kWh
